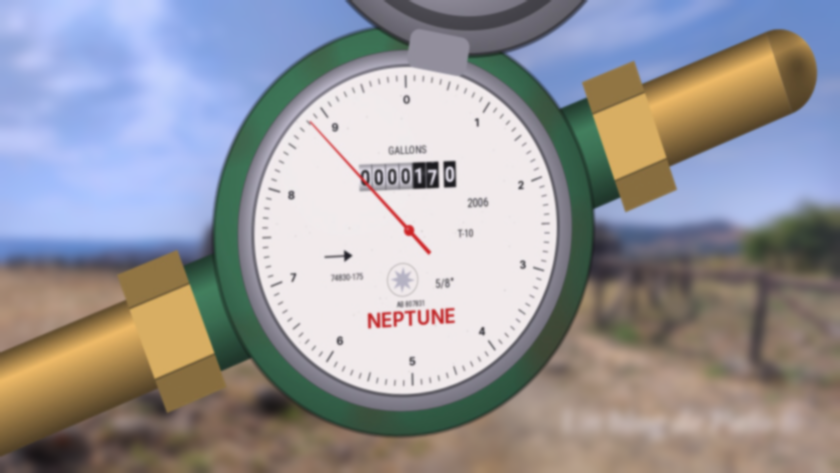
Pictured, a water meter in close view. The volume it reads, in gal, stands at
168.8 gal
